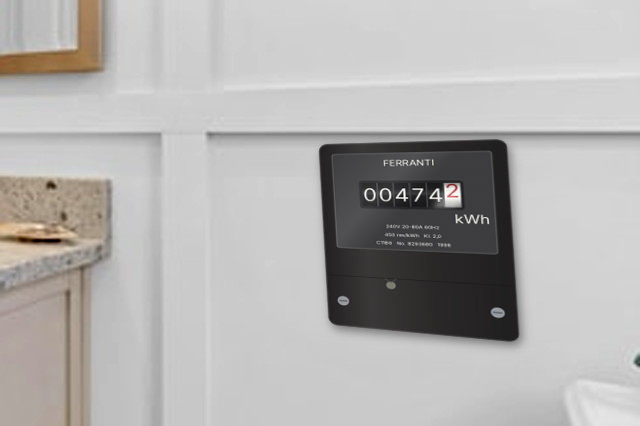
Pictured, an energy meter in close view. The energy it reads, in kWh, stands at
474.2 kWh
